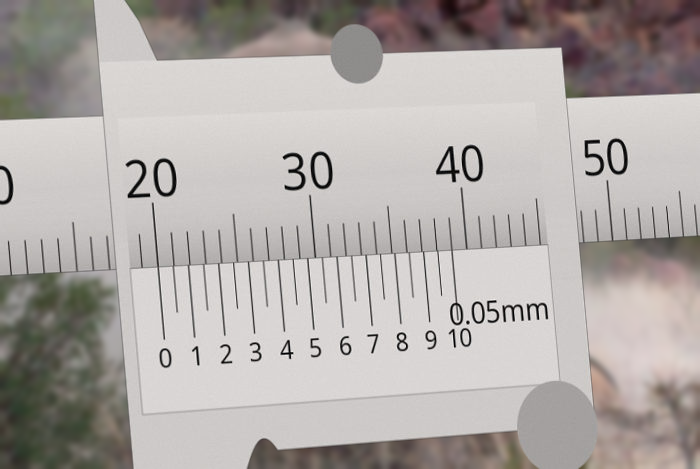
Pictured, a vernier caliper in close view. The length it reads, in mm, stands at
20.0 mm
